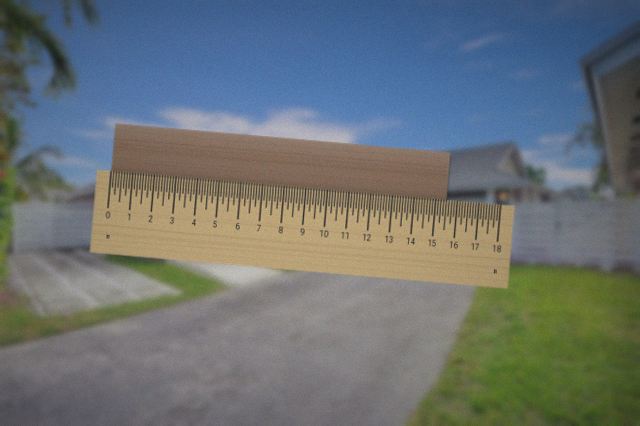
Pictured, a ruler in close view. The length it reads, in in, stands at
15.5 in
